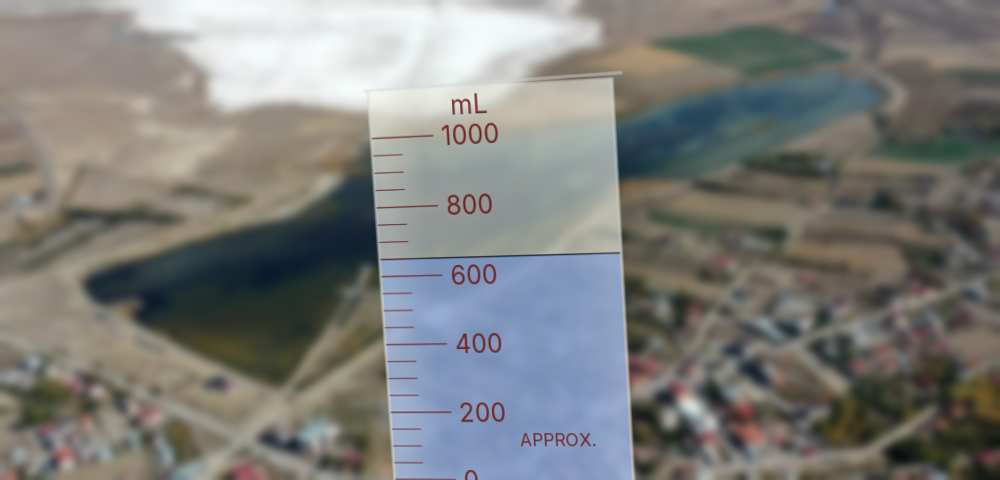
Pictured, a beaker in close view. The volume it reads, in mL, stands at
650 mL
